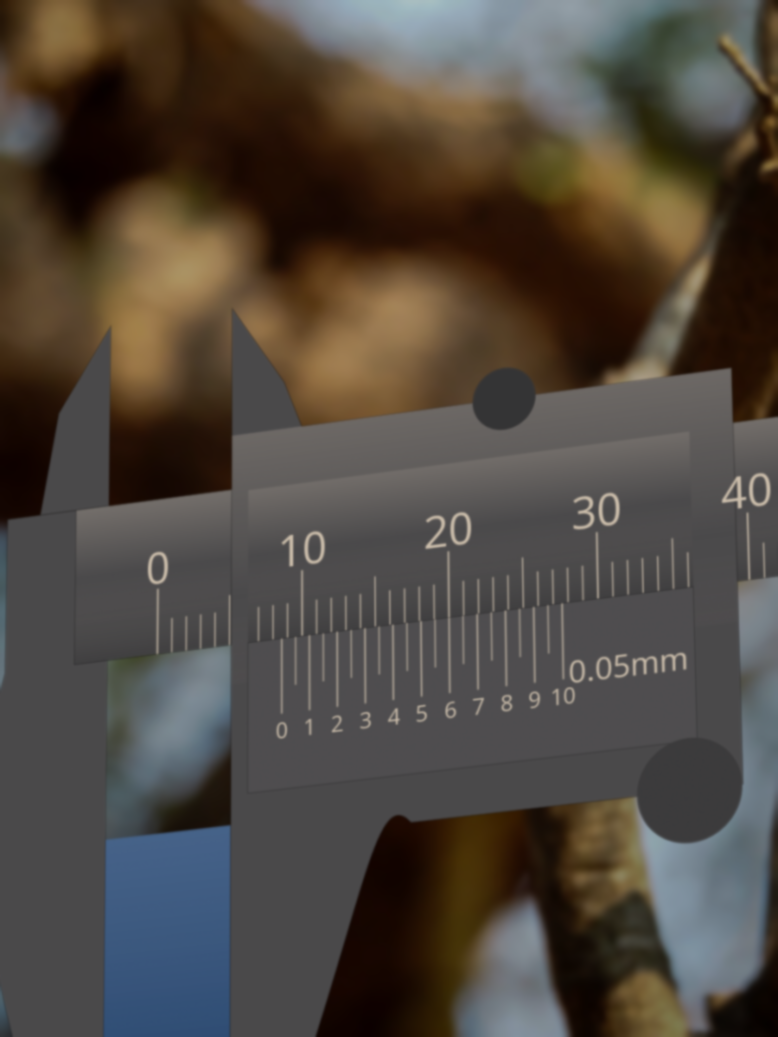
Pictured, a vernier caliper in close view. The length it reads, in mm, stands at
8.6 mm
